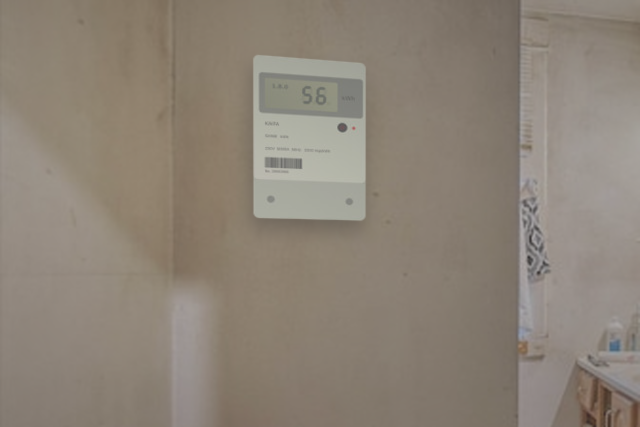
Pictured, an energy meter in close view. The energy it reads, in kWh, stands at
56 kWh
